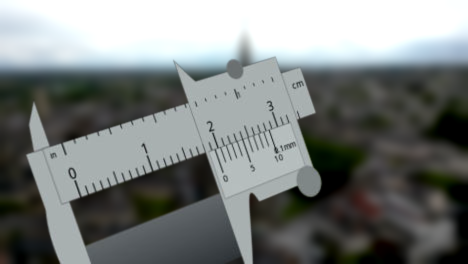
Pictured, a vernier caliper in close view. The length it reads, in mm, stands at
19.5 mm
